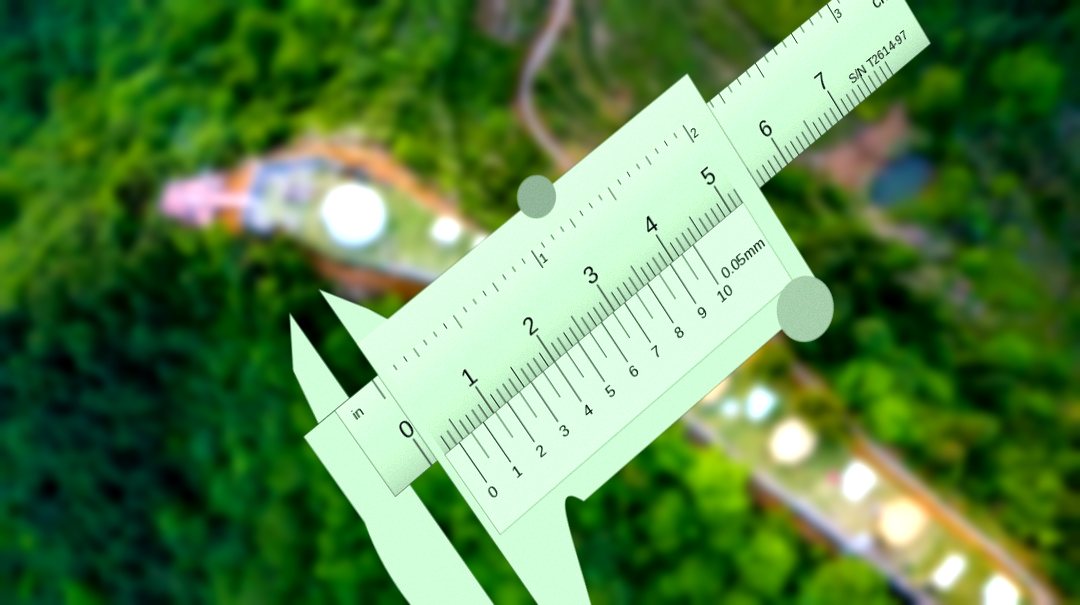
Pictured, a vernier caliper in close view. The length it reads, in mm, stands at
4.4 mm
